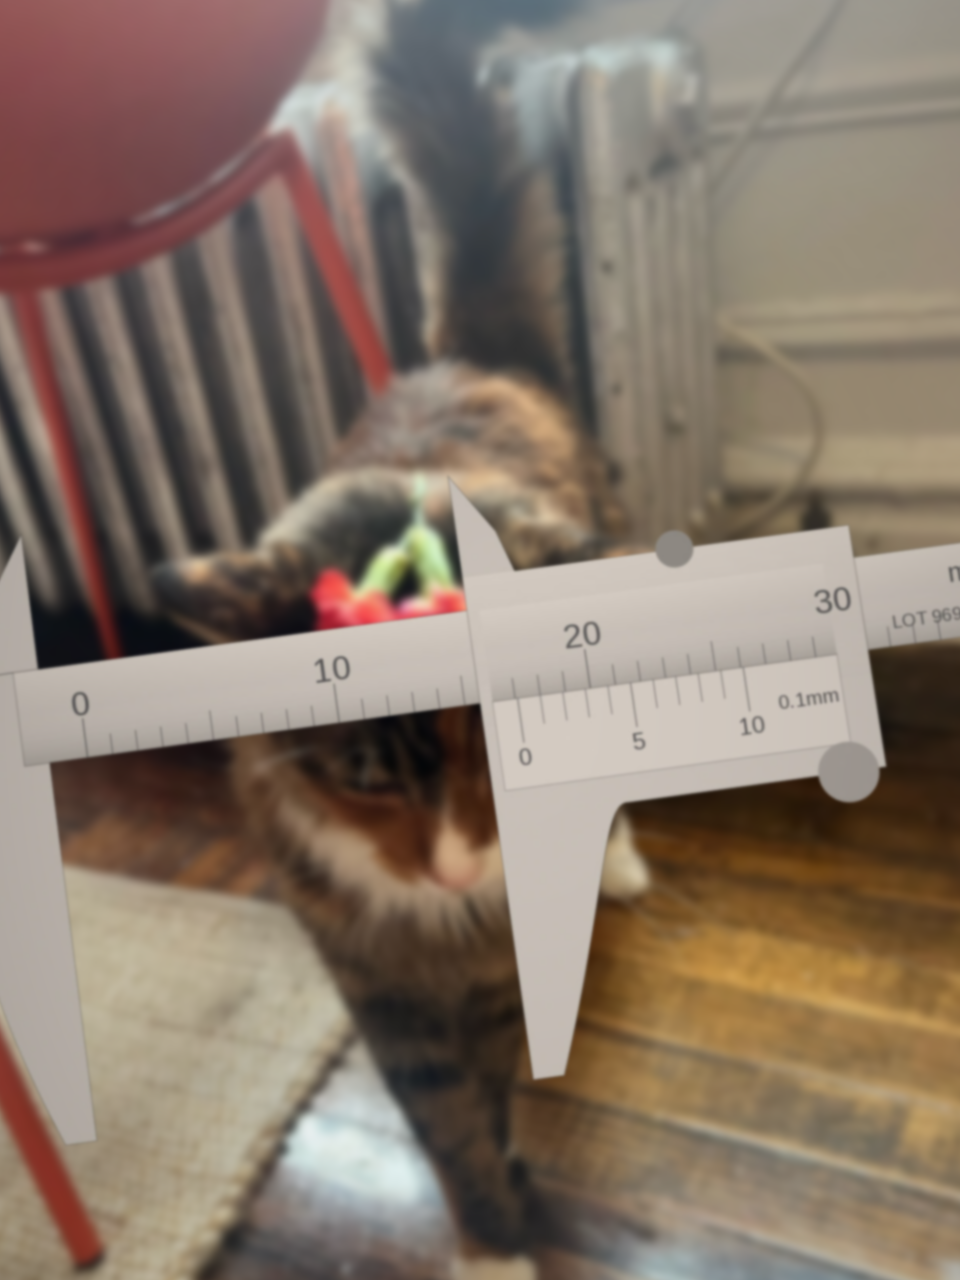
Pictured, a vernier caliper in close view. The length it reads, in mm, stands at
17.1 mm
